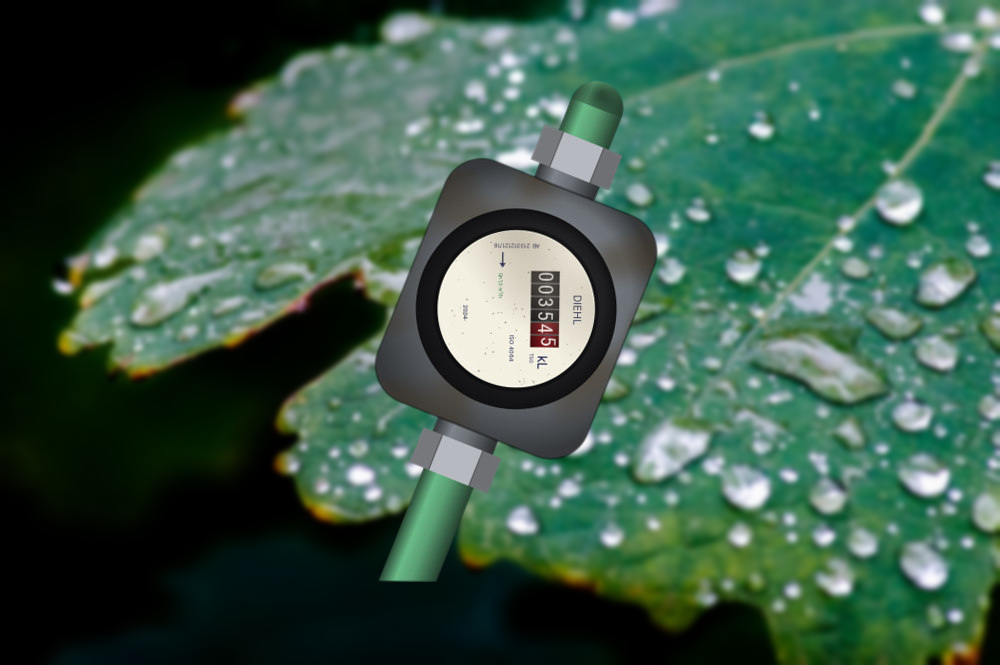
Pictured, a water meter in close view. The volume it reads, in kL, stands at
35.45 kL
